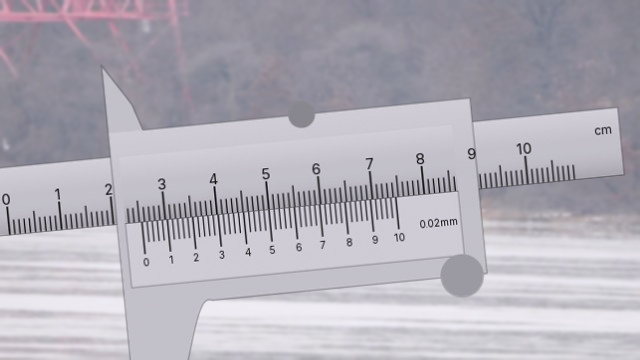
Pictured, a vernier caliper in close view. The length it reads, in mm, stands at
25.5 mm
